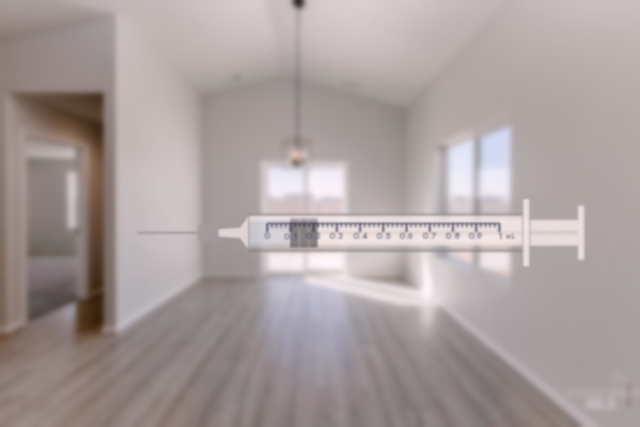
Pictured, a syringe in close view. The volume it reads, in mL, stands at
0.1 mL
